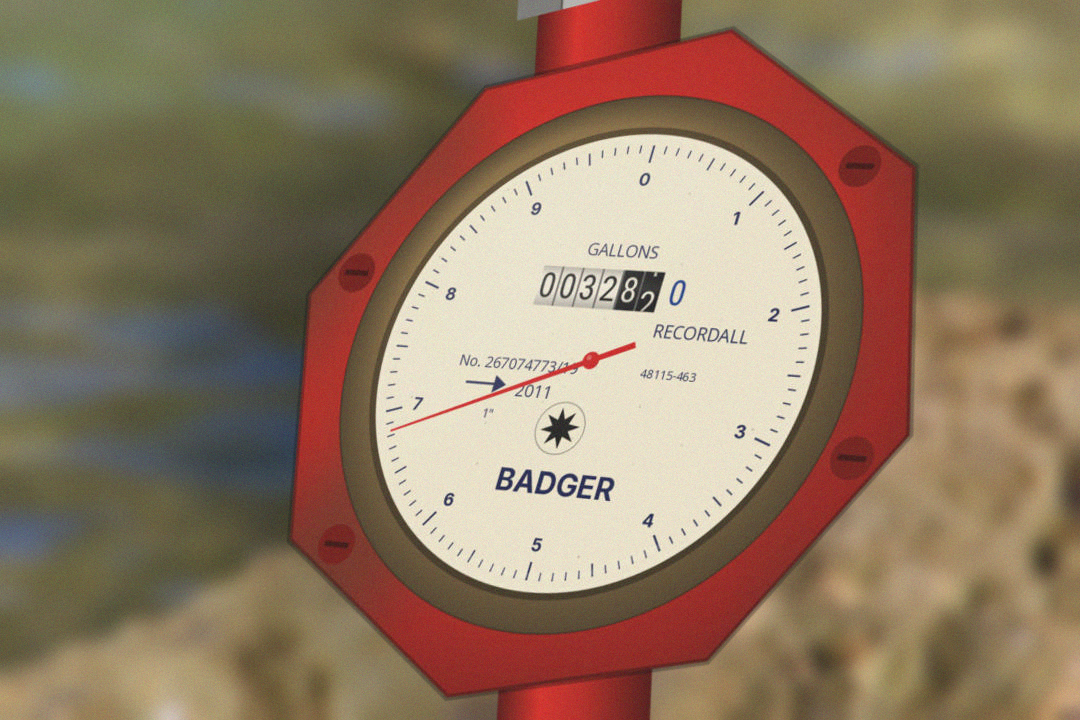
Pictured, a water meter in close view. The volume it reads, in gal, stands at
32816.8 gal
